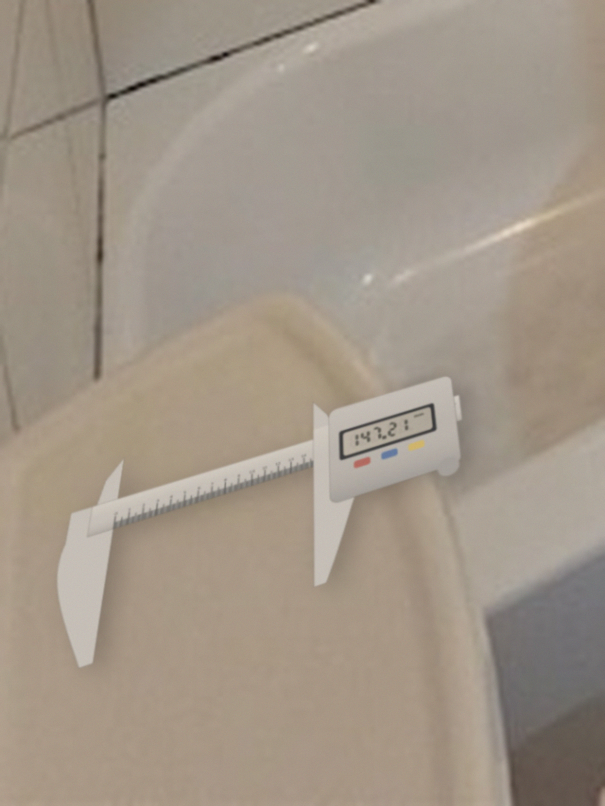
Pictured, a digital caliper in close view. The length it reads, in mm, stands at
147.21 mm
